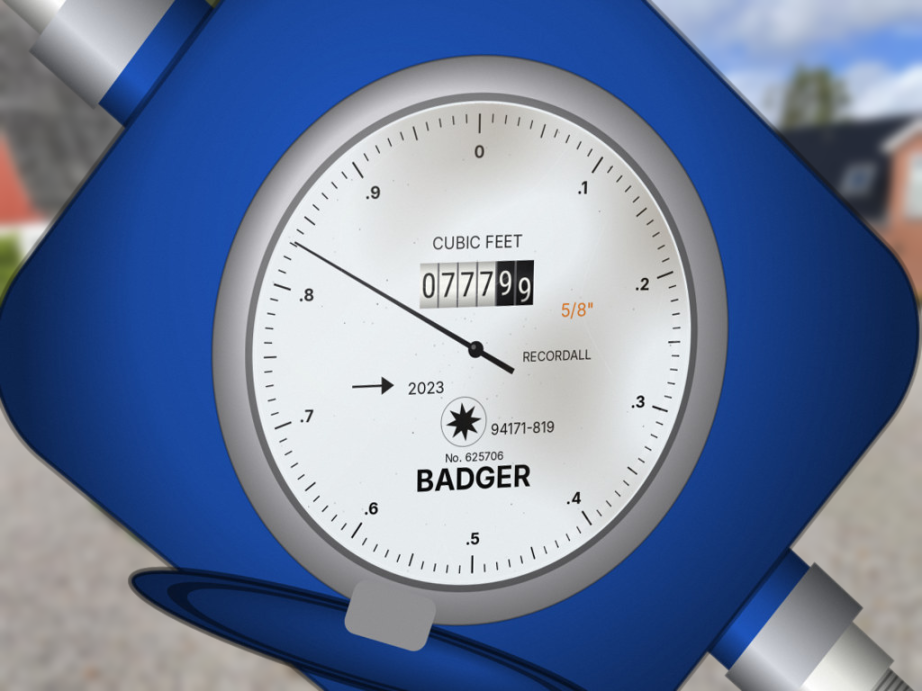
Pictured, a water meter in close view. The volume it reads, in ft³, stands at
77798.83 ft³
